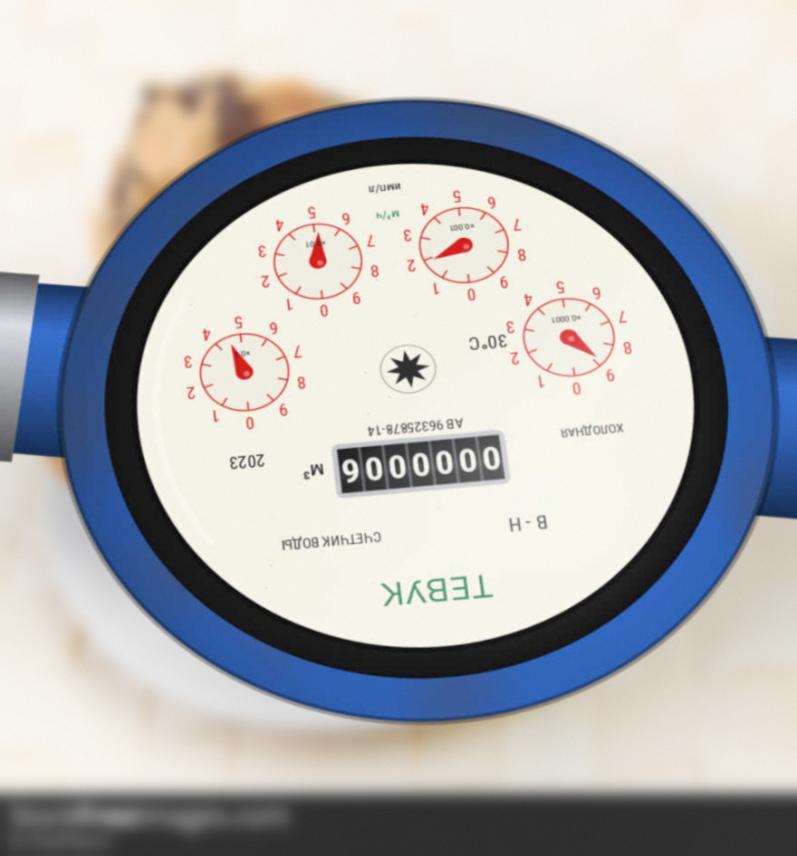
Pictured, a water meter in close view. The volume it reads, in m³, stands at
6.4518 m³
